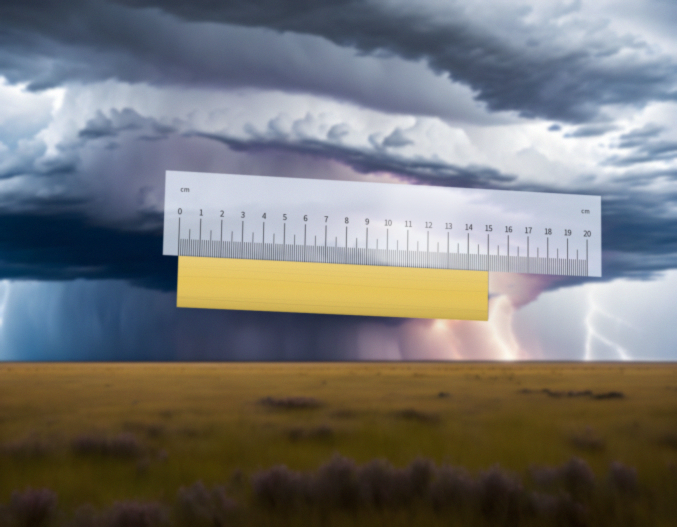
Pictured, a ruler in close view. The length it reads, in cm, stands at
15 cm
